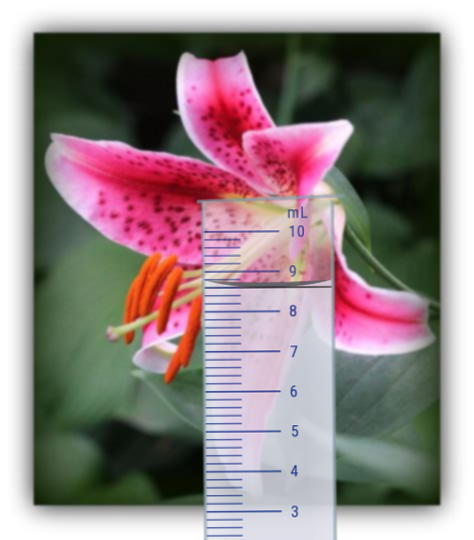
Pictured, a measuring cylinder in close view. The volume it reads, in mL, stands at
8.6 mL
